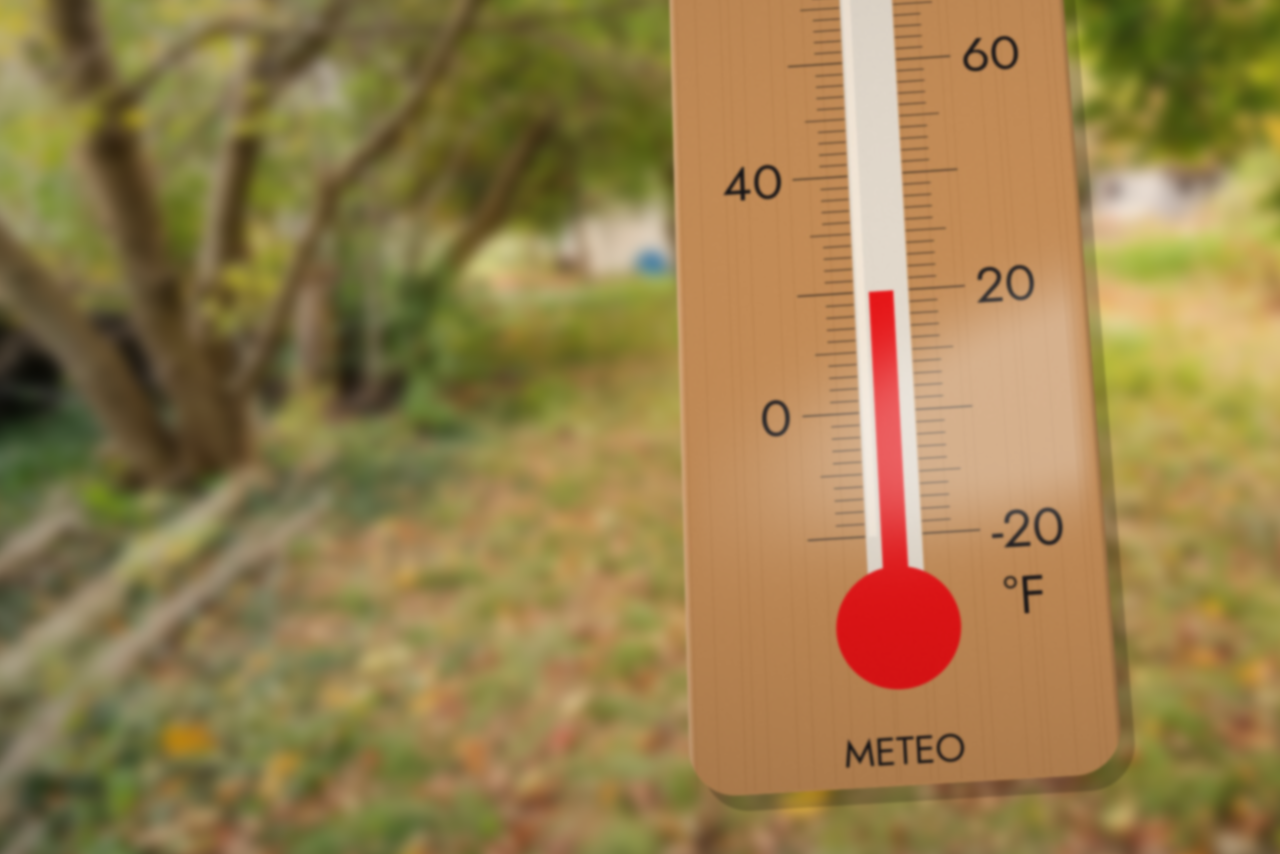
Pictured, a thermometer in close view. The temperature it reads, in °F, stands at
20 °F
